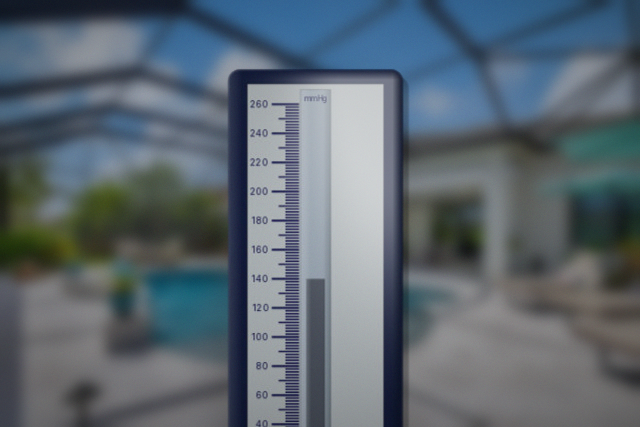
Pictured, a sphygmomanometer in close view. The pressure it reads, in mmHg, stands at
140 mmHg
